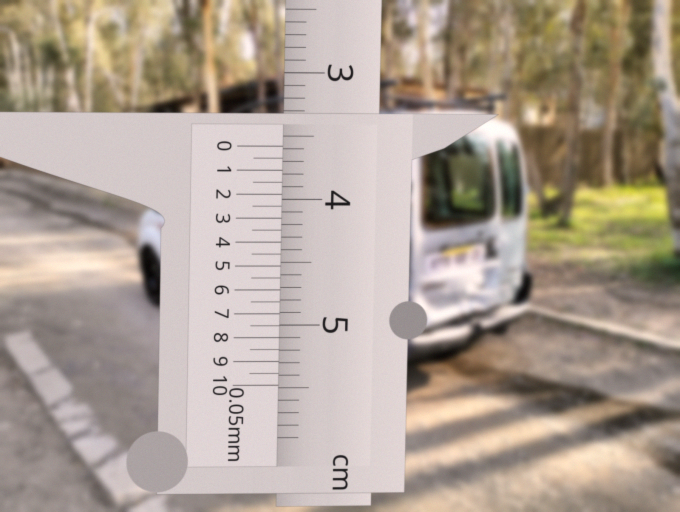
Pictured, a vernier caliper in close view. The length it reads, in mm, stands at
35.8 mm
